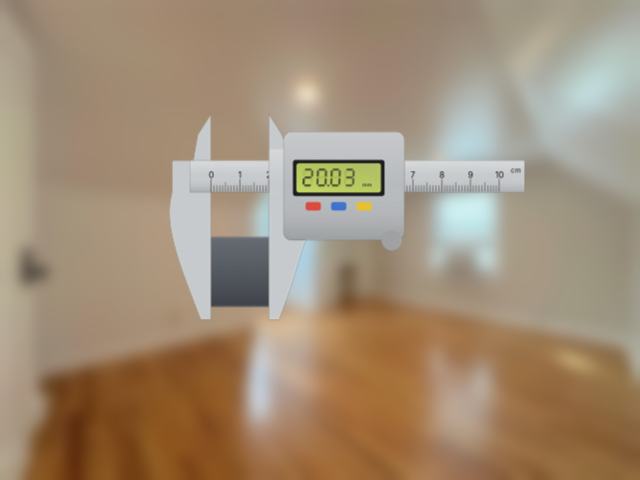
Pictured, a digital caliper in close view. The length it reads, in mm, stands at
20.03 mm
